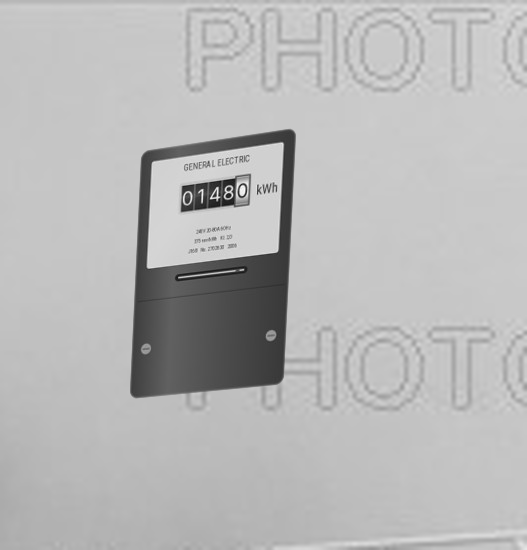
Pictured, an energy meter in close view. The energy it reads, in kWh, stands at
148.0 kWh
